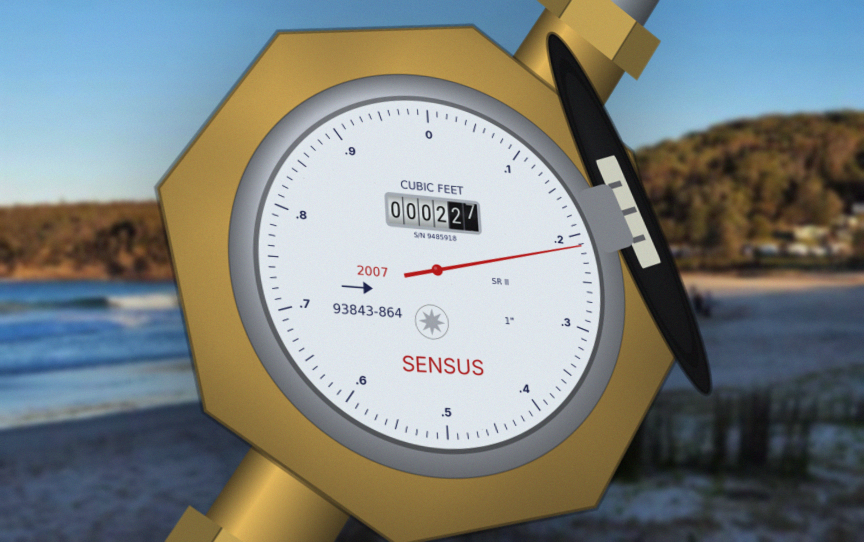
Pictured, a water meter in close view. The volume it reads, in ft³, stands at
227.21 ft³
